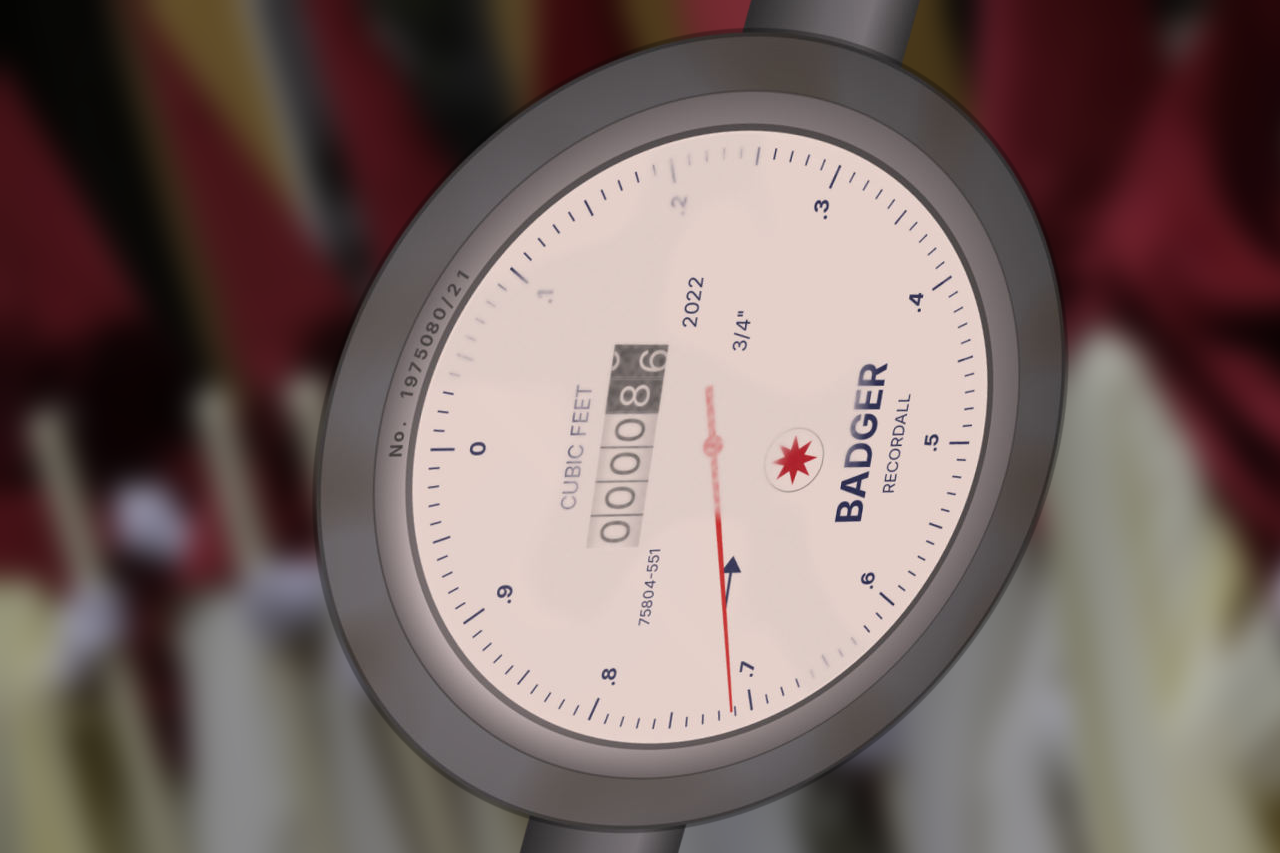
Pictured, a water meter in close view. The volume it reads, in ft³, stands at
85.71 ft³
